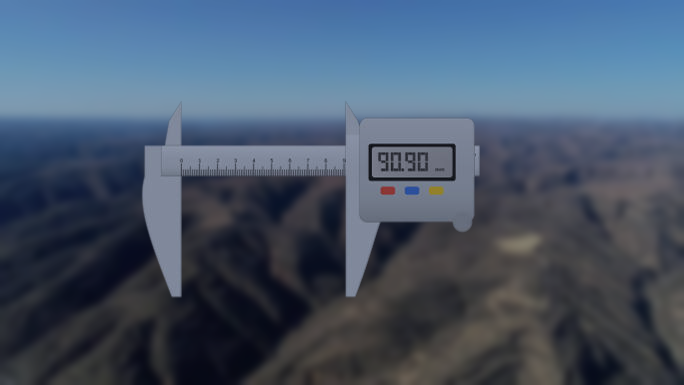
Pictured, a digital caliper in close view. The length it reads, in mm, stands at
90.90 mm
